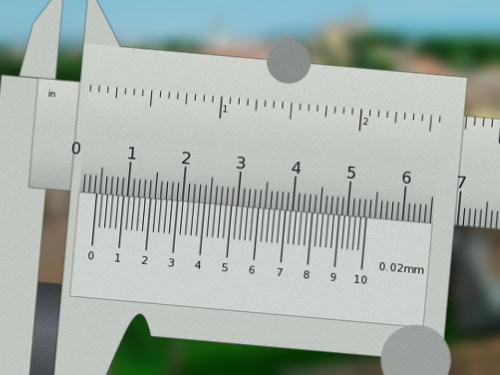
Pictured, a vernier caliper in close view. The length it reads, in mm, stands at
4.4 mm
